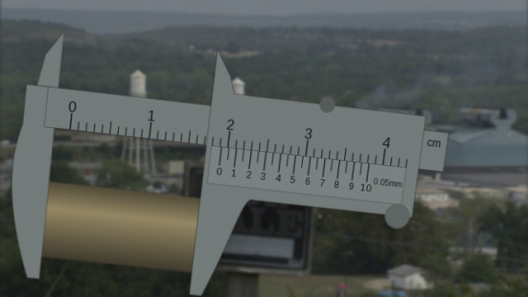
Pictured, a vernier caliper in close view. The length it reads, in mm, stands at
19.2 mm
